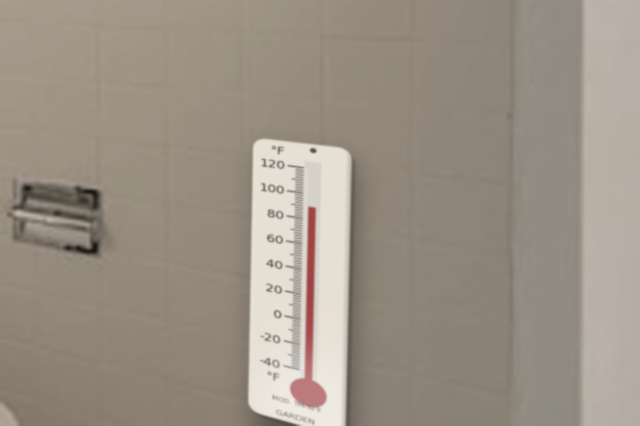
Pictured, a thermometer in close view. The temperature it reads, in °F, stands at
90 °F
